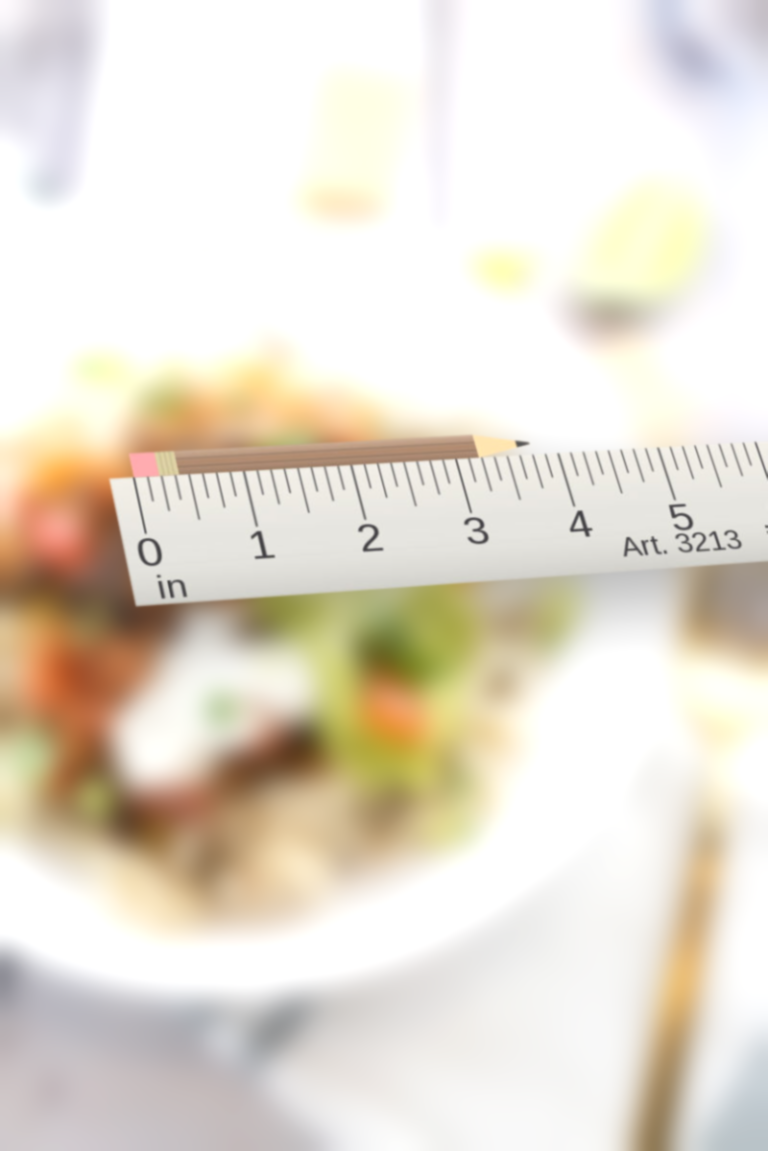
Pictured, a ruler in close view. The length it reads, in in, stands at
3.75 in
